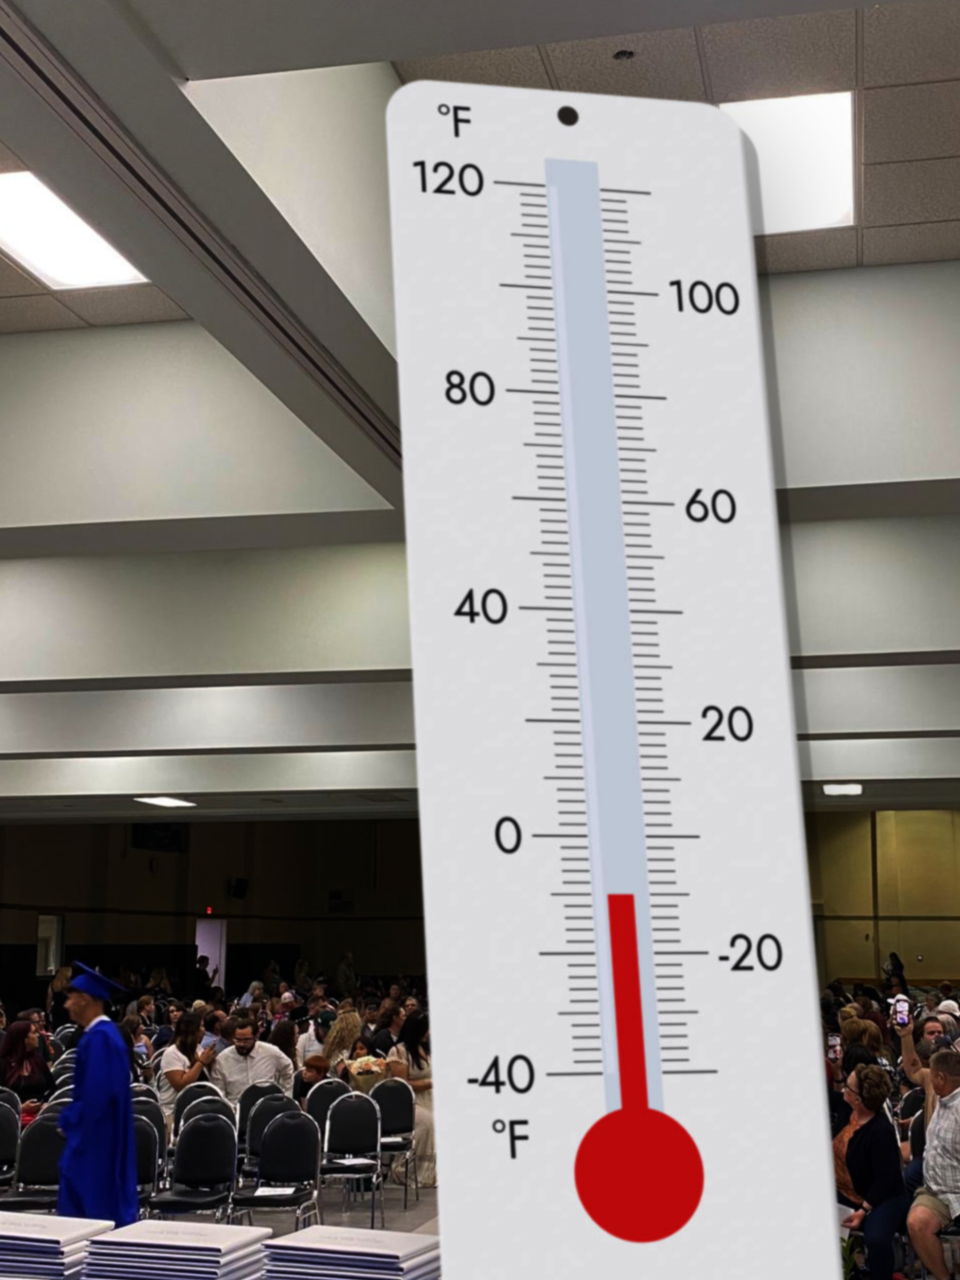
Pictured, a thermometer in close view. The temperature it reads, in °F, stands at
-10 °F
